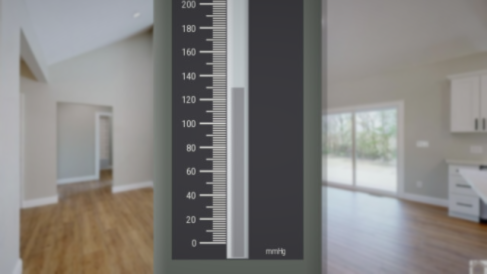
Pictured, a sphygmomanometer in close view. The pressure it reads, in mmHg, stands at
130 mmHg
